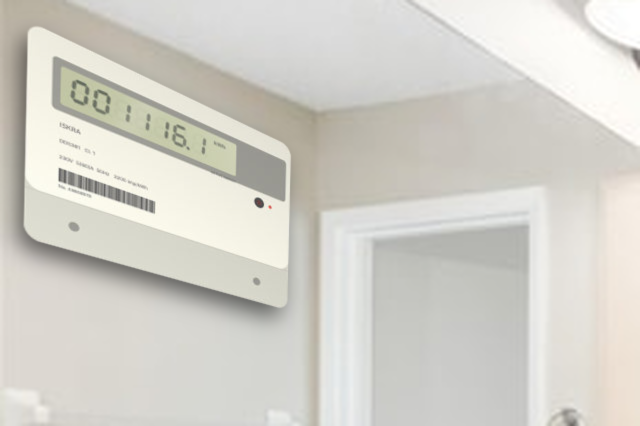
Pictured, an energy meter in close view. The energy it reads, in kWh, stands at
1116.1 kWh
